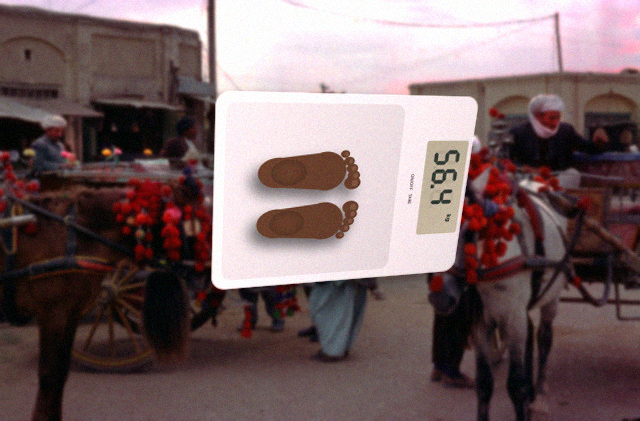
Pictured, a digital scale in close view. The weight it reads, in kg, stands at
56.4 kg
